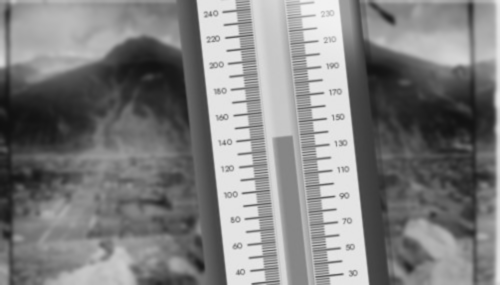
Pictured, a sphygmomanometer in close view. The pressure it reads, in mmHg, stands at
140 mmHg
